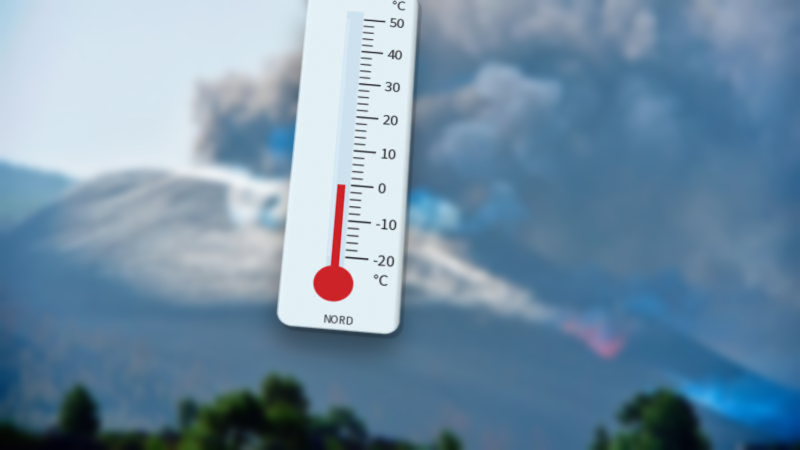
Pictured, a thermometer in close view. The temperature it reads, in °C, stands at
0 °C
